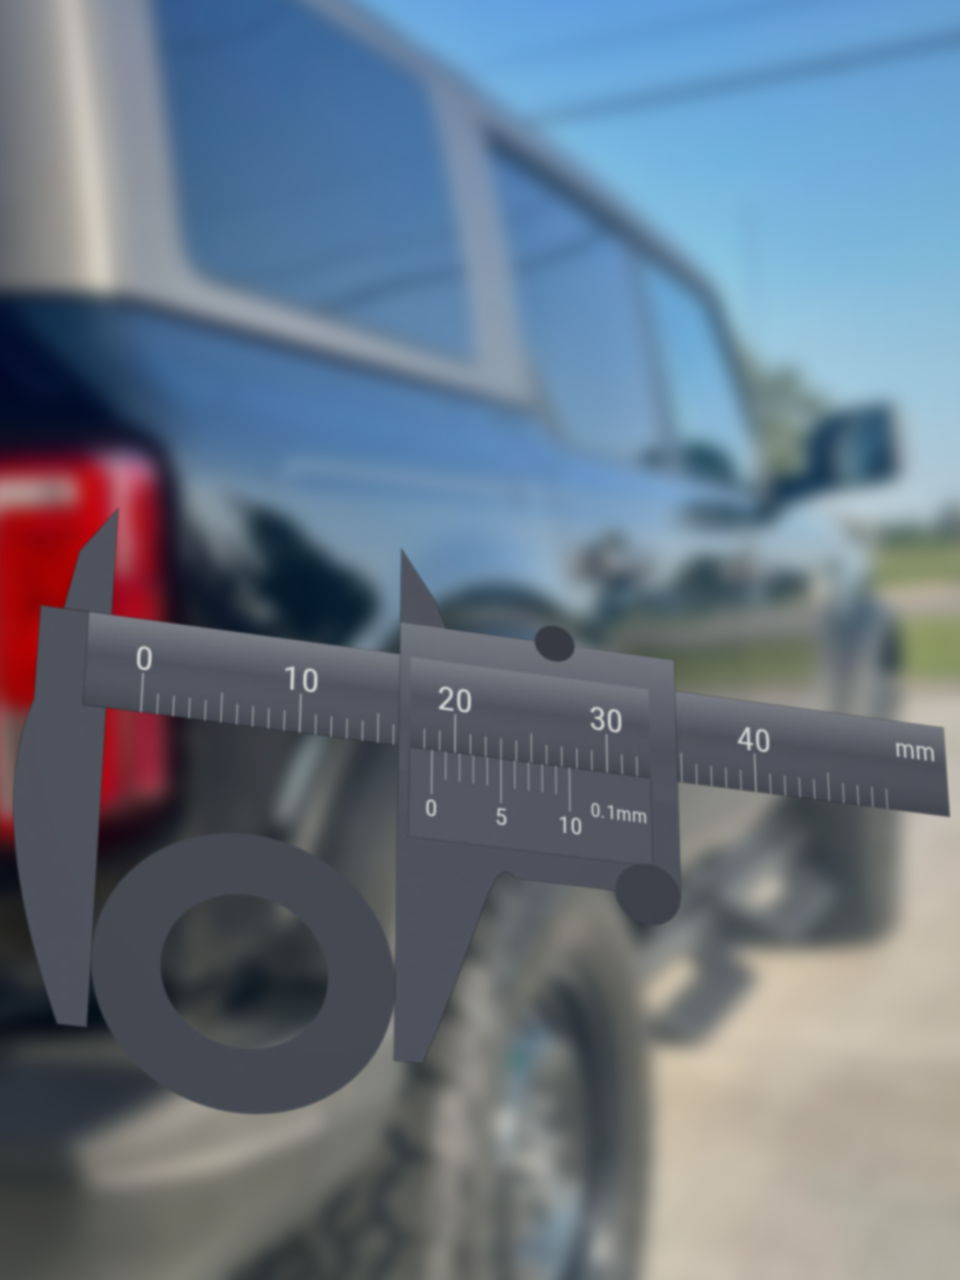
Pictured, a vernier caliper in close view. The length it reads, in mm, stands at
18.5 mm
